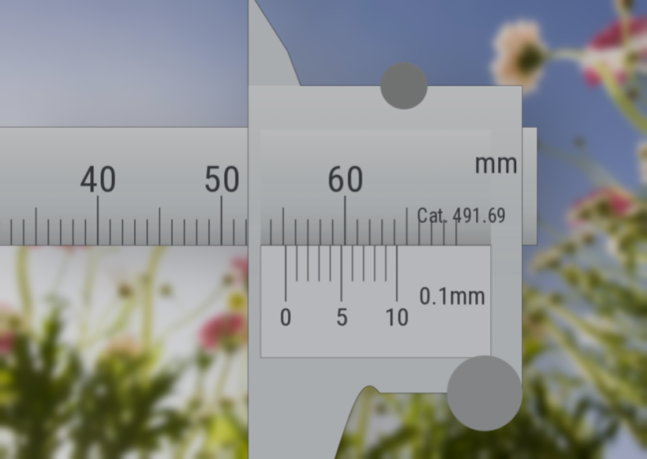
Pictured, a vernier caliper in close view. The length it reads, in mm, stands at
55.2 mm
